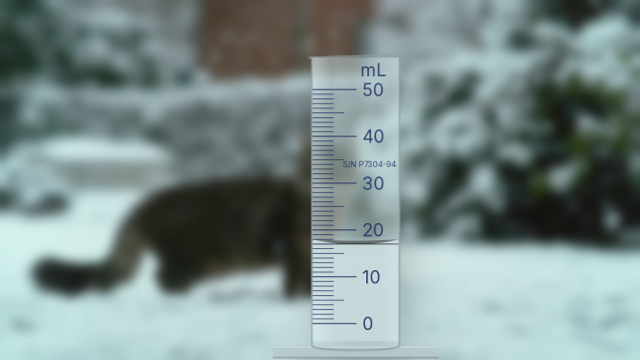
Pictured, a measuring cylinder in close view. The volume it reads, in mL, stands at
17 mL
